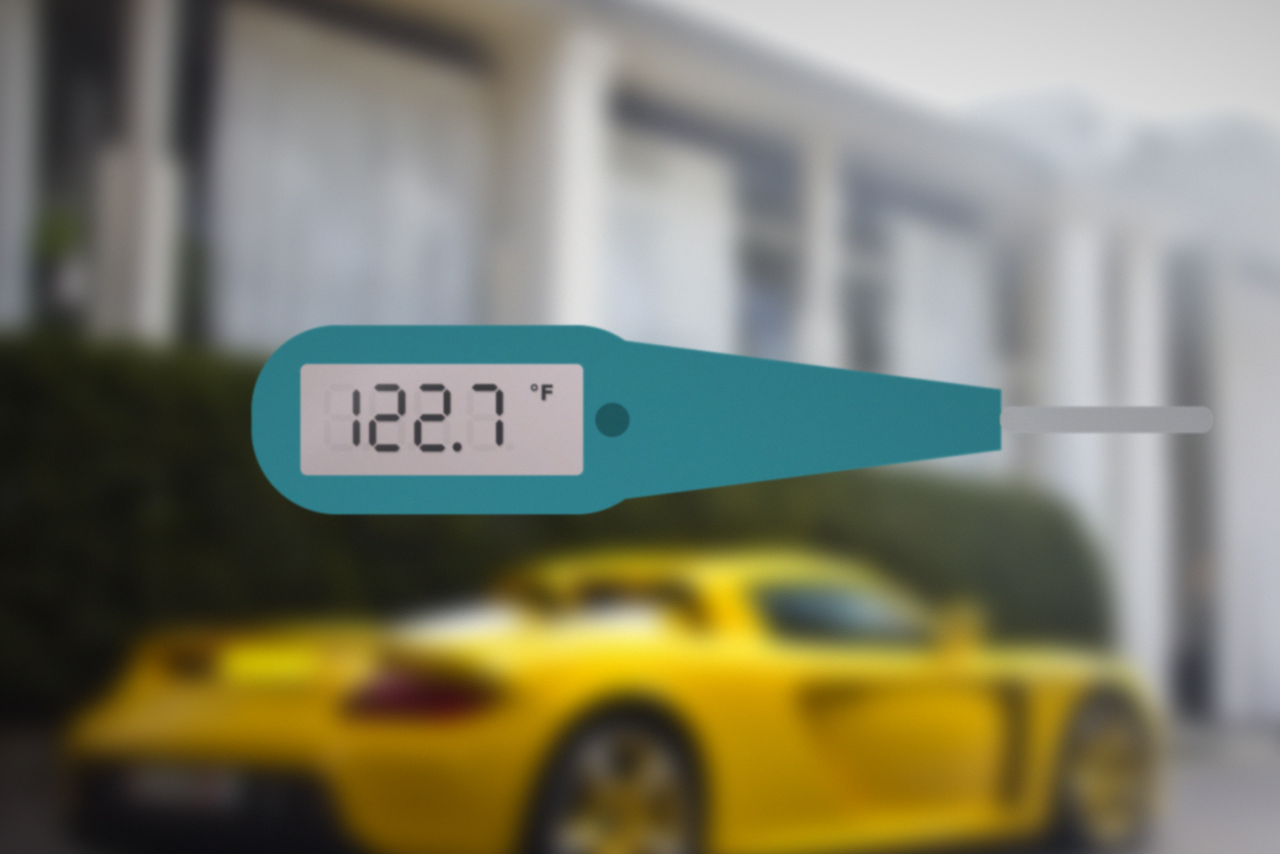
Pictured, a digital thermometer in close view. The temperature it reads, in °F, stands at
122.7 °F
